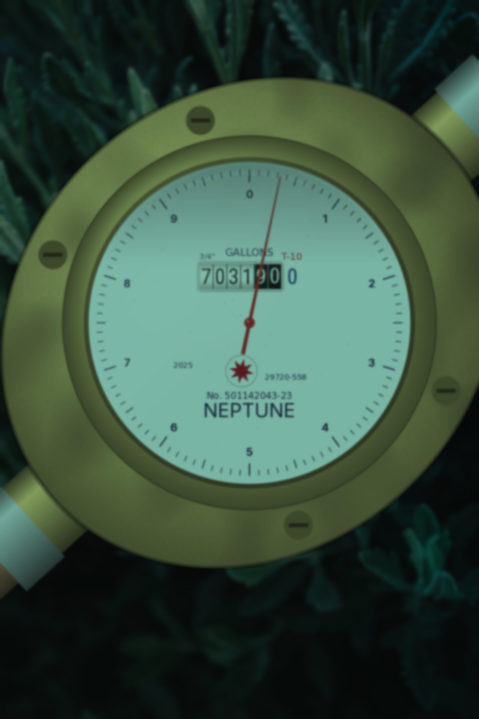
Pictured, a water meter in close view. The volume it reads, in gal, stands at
7031900.3 gal
